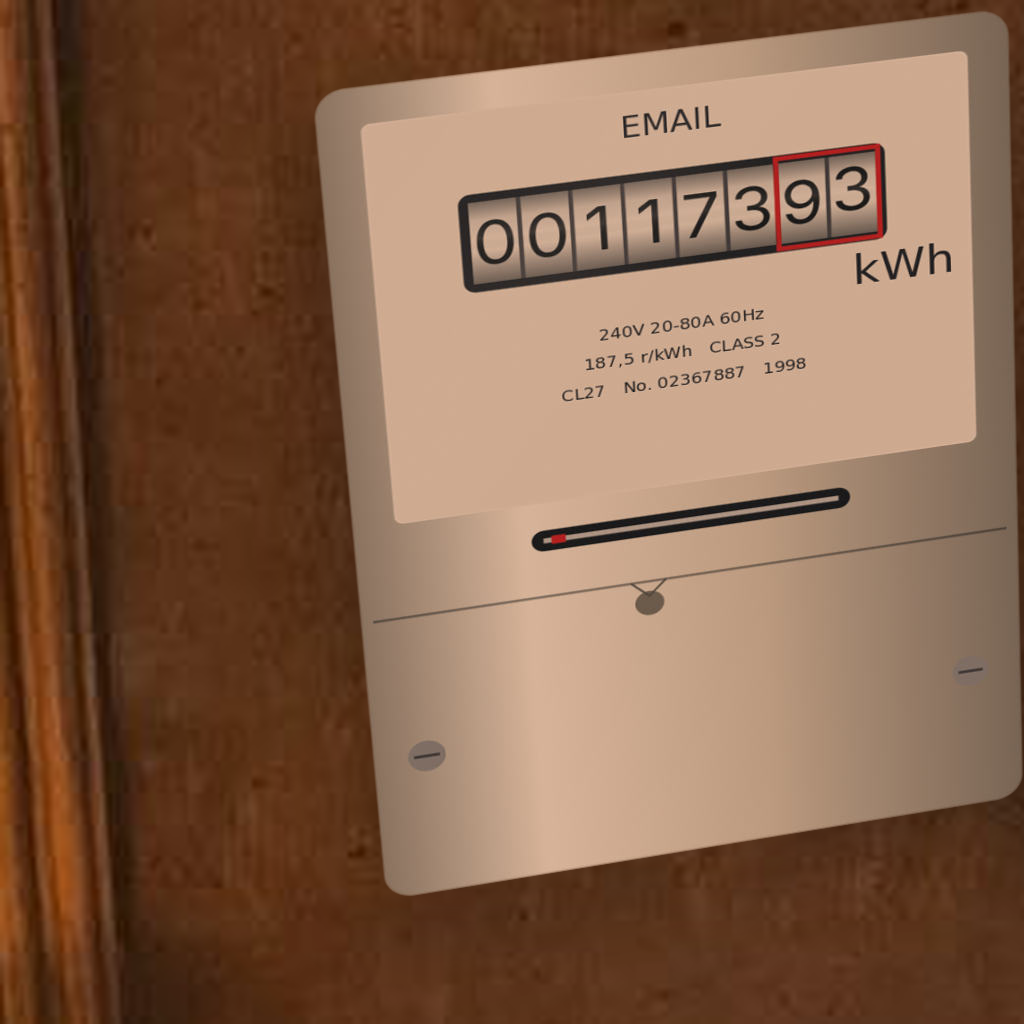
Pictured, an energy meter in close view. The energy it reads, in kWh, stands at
1173.93 kWh
